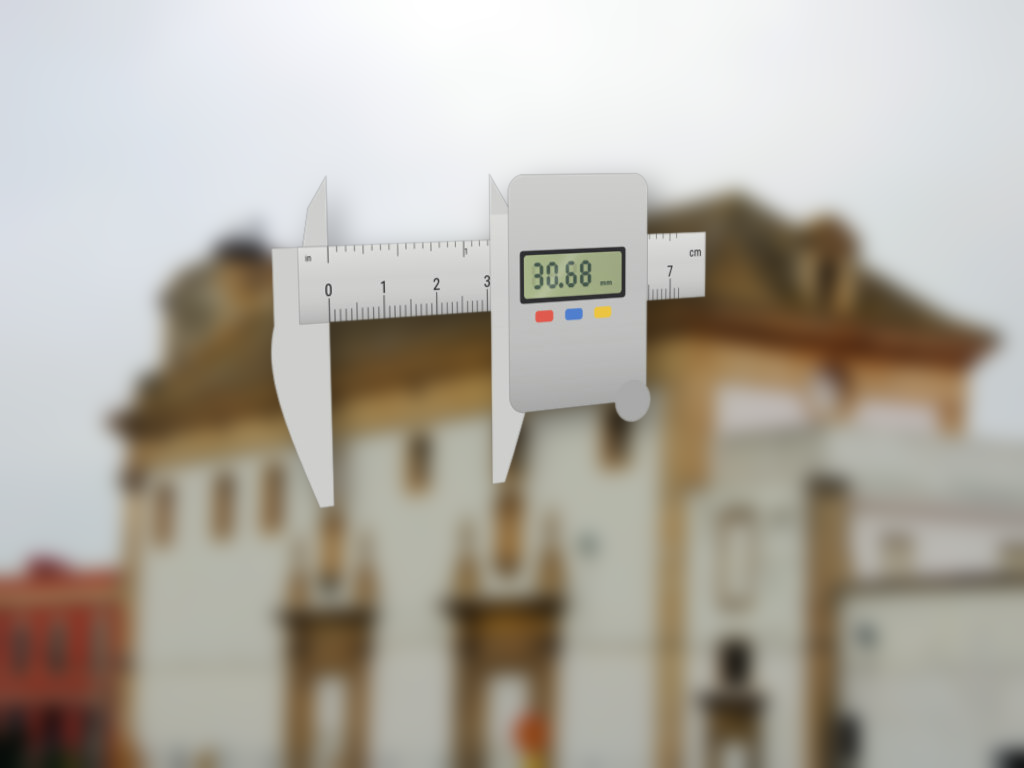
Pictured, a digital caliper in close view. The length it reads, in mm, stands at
30.68 mm
